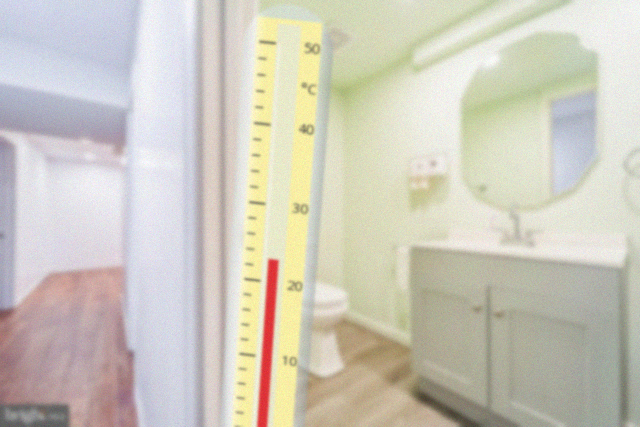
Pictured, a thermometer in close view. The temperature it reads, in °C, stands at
23 °C
